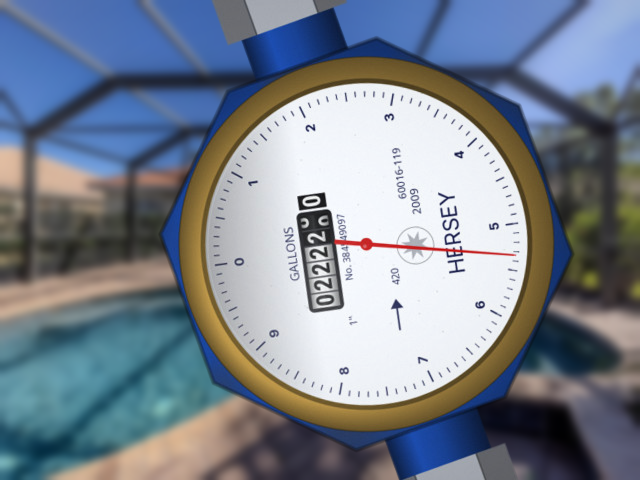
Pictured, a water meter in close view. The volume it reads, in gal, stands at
222285.3 gal
